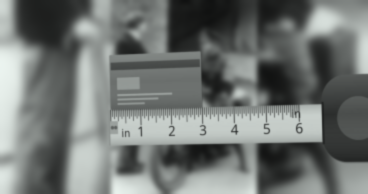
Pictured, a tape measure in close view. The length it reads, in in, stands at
3 in
